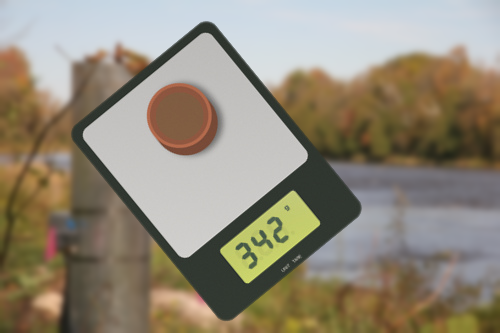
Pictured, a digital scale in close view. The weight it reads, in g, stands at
342 g
